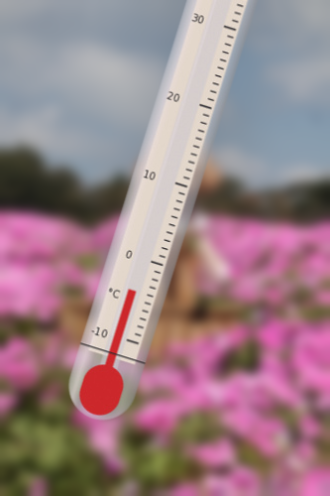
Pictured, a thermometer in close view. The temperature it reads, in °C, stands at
-4 °C
